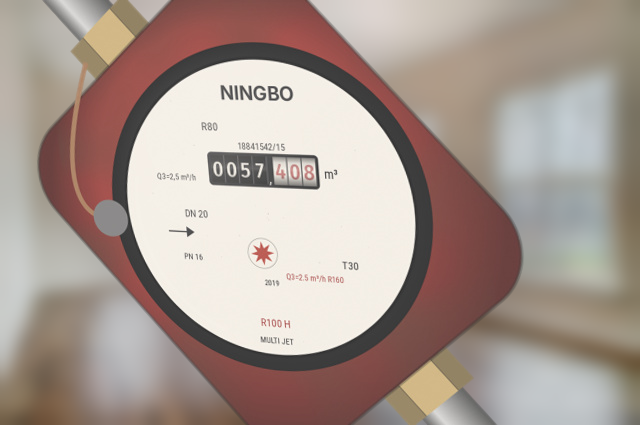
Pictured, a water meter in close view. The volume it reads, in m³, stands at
57.408 m³
